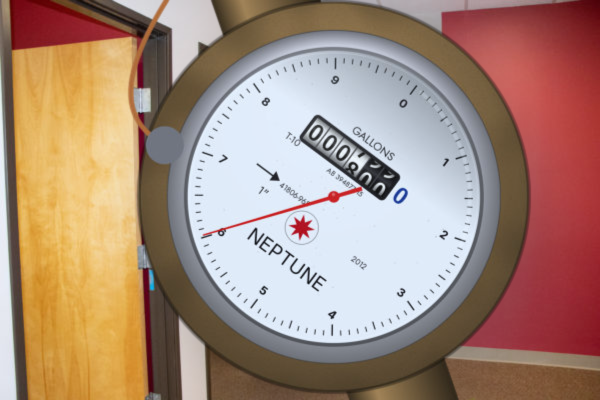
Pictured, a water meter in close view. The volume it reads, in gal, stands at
7996.0 gal
